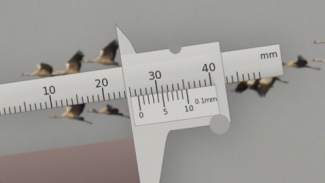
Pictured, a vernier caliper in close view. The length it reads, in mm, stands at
26.4 mm
